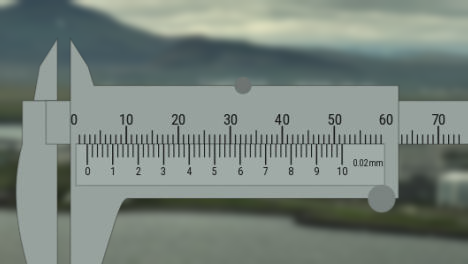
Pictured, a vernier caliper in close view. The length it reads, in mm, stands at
2.5 mm
